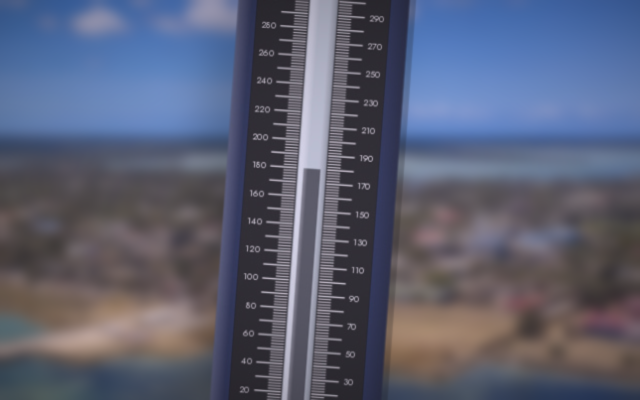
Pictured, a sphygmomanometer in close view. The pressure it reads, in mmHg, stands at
180 mmHg
